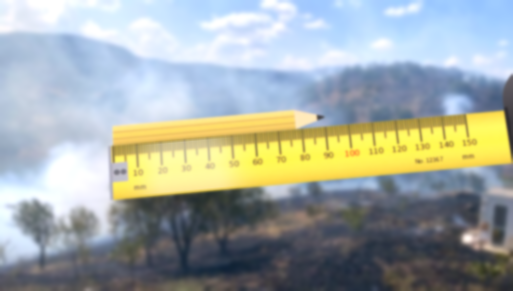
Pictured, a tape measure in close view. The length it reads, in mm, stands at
90 mm
